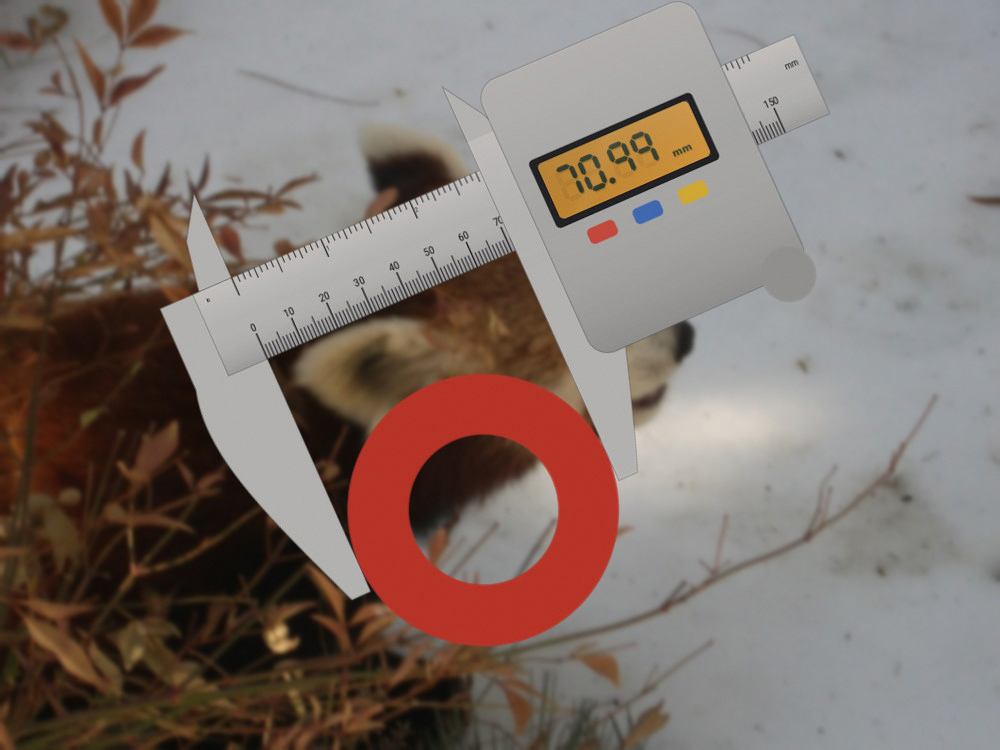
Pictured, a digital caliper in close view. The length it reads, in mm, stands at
70.99 mm
